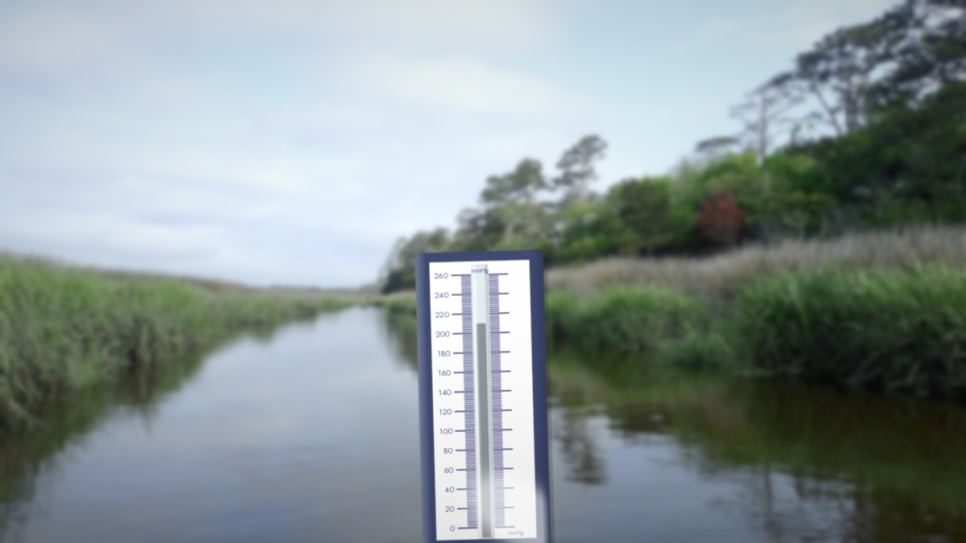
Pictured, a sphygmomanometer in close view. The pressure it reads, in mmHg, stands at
210 mmHg
